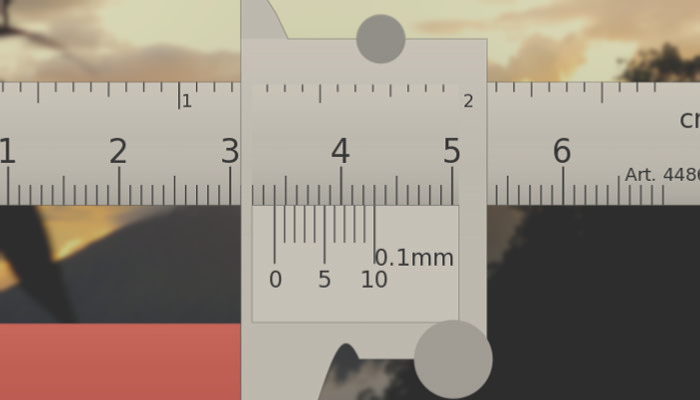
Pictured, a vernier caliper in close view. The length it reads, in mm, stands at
34.0 mm
